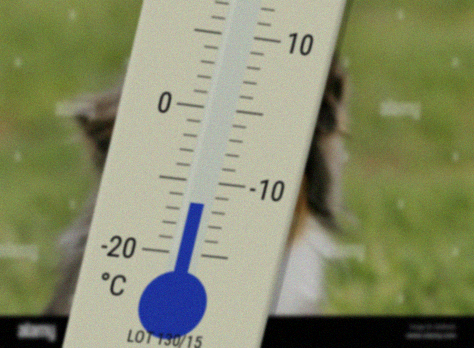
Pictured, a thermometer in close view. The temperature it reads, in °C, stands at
-13 °C
